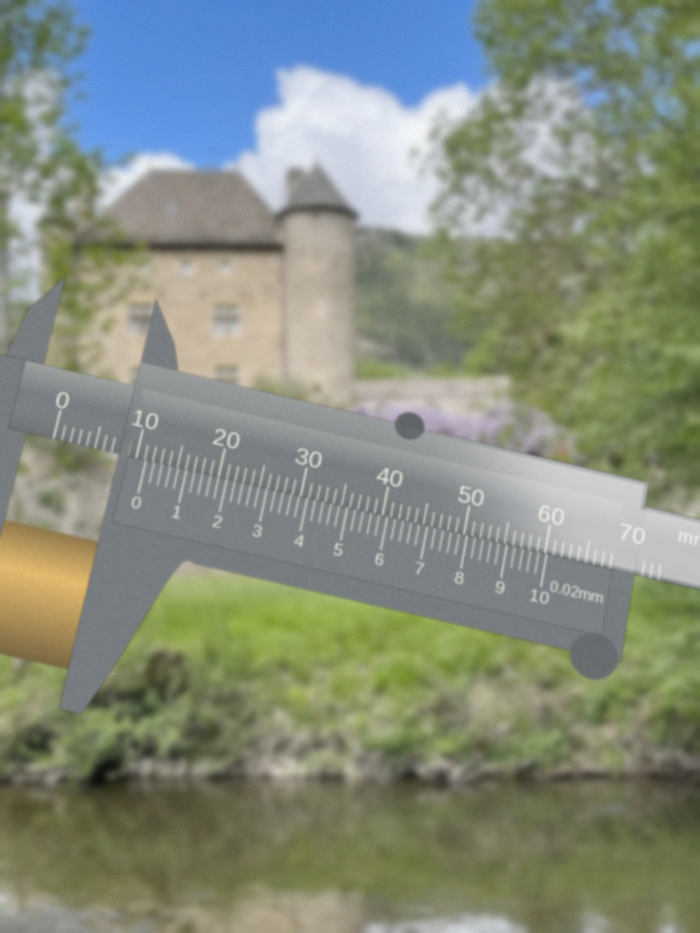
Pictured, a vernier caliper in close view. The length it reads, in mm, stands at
11.2 mm
